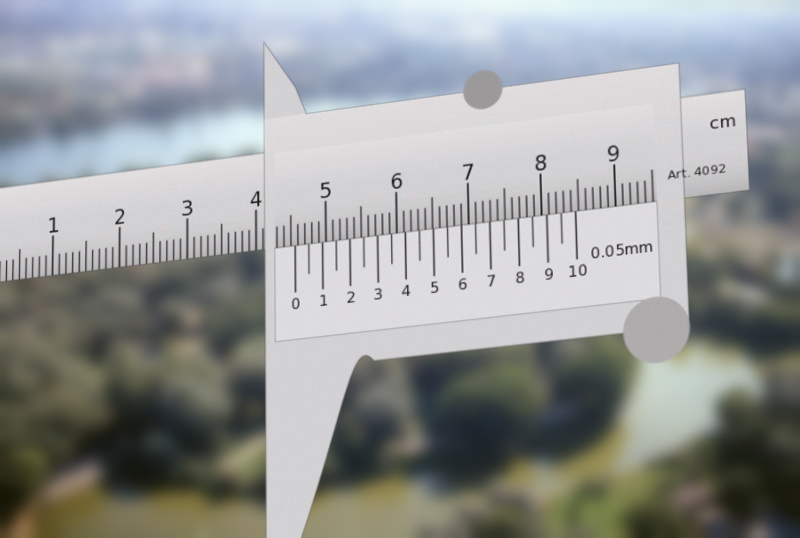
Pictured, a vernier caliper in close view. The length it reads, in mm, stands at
45.6 mm
